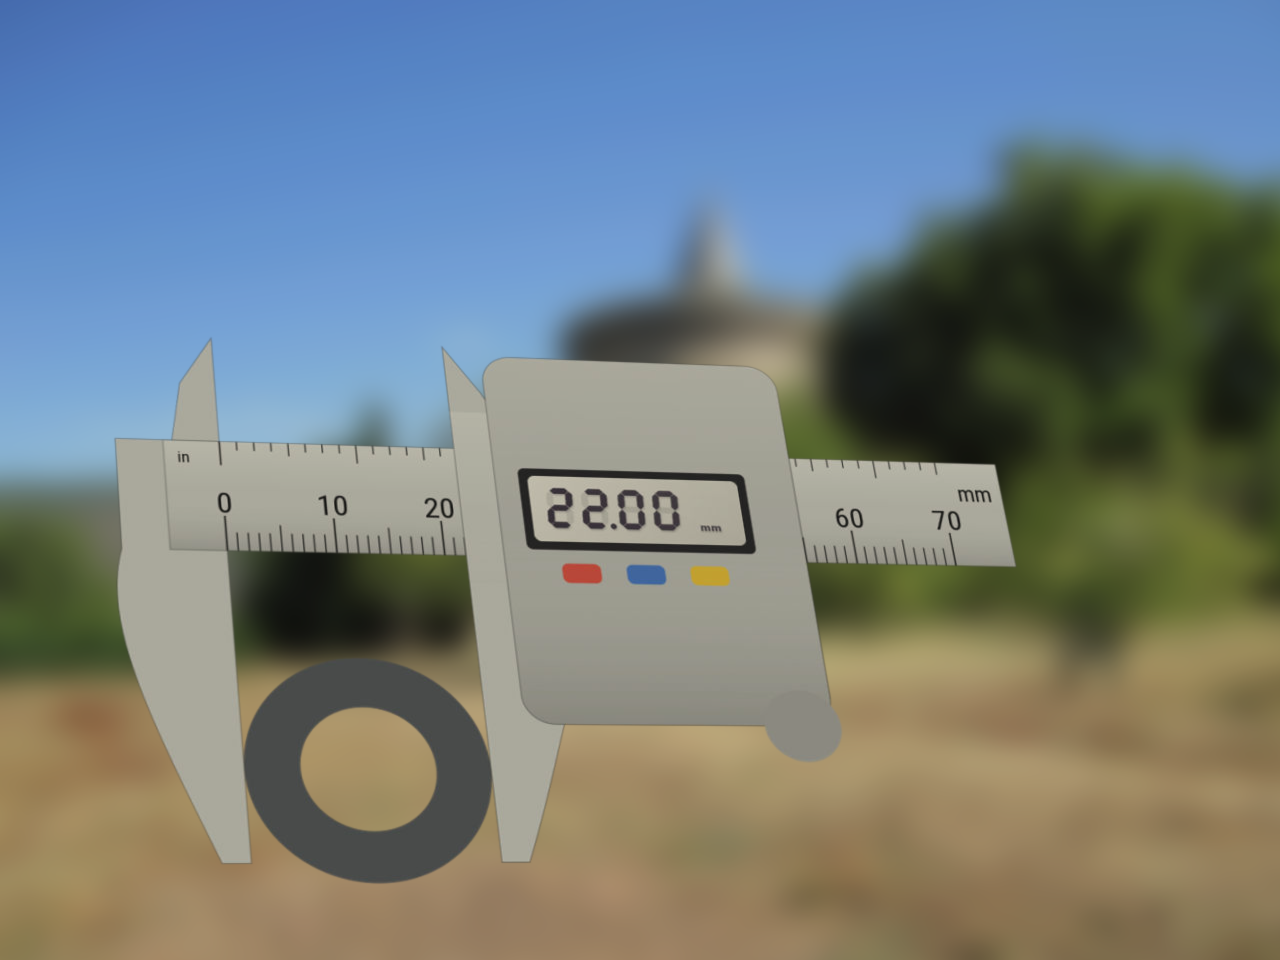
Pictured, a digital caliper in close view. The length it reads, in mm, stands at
22.00 mm
